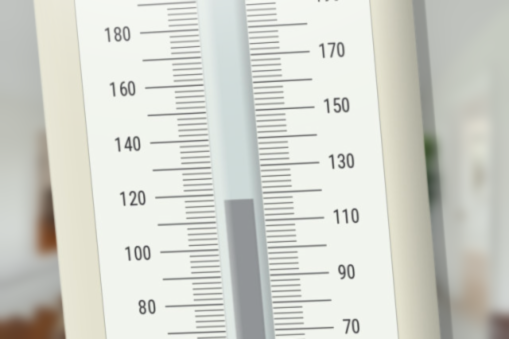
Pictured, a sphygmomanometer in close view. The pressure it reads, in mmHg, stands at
118 mmHg
